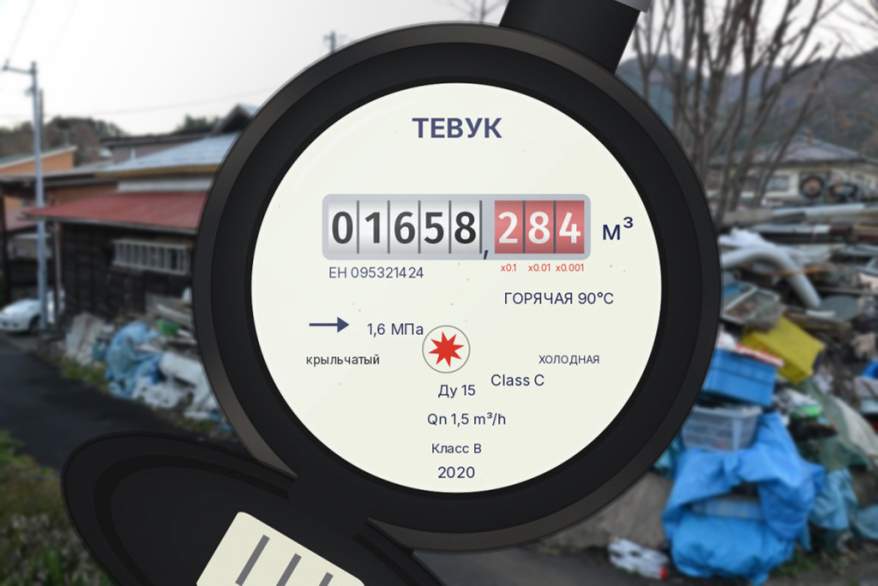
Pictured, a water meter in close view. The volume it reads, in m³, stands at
1658.284 m³
